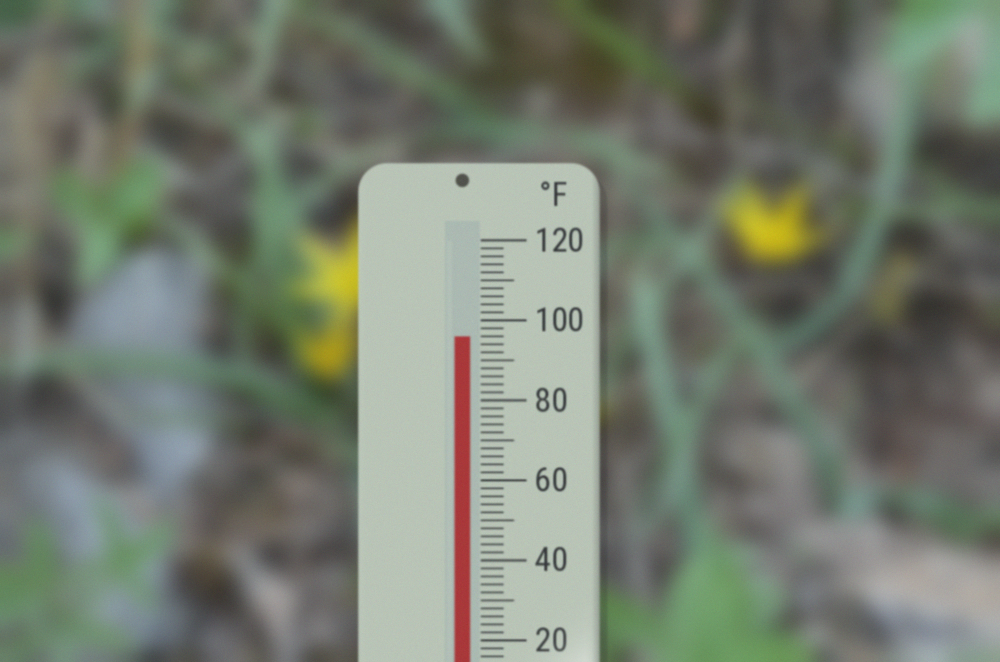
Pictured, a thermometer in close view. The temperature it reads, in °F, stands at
96 °F
